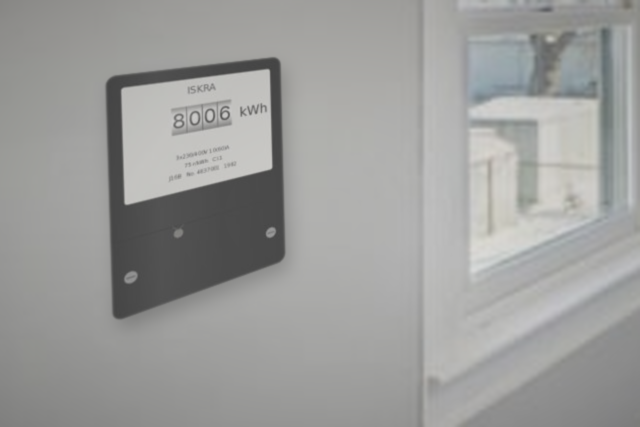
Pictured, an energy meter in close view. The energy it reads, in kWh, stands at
8006 kWh
